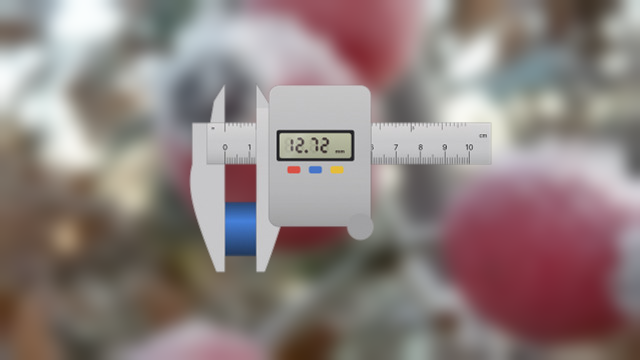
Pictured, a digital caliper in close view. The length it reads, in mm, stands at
12.72 mm
